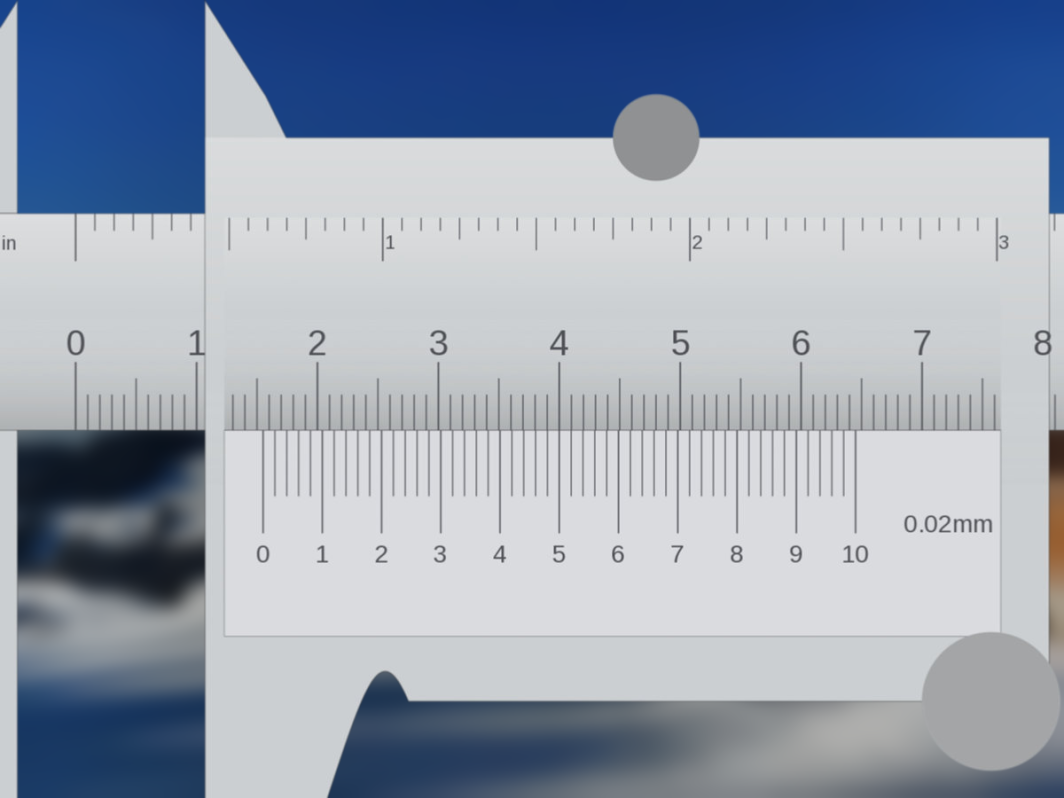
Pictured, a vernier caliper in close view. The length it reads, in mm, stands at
15.5 mm
